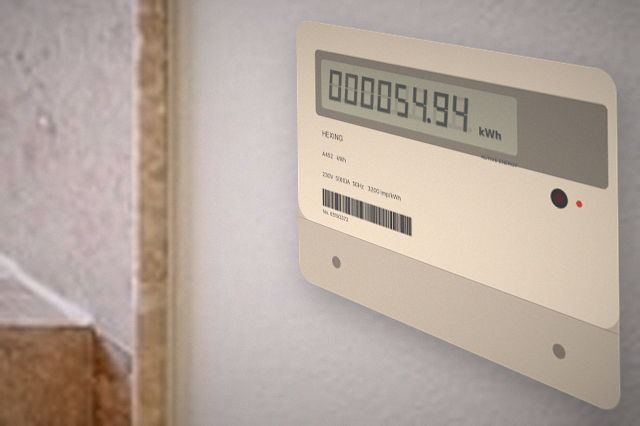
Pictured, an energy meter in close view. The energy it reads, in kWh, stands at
54.94 kWh
